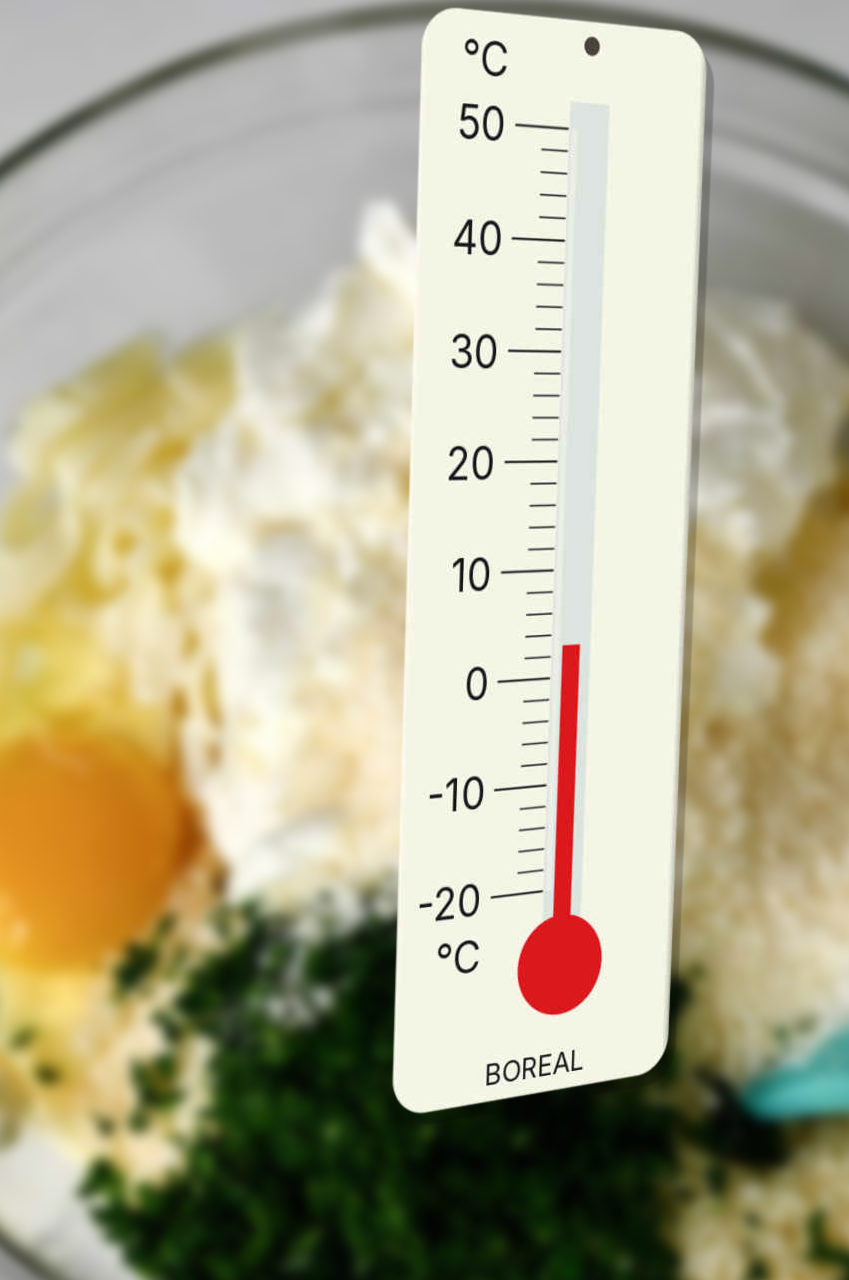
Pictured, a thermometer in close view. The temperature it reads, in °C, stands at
3 °C
